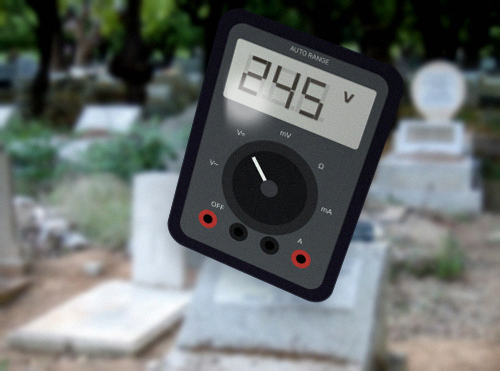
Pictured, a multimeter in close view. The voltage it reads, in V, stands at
245 V
